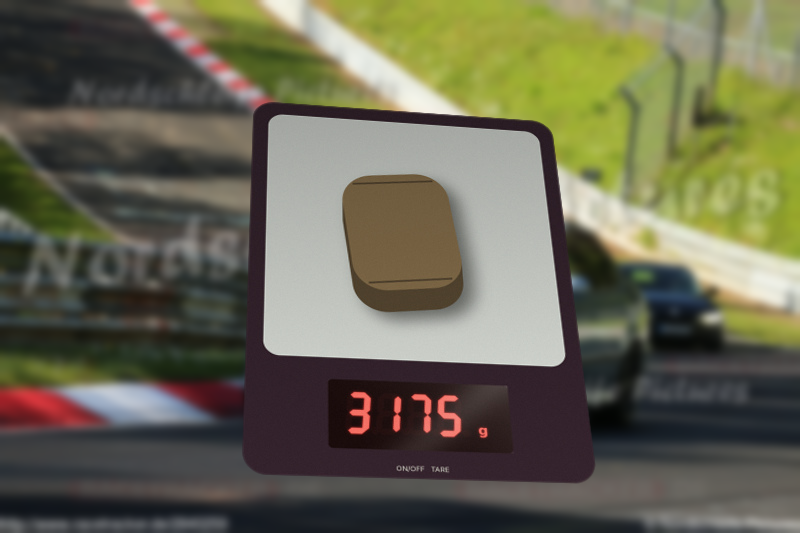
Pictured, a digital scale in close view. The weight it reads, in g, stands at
3175 g
